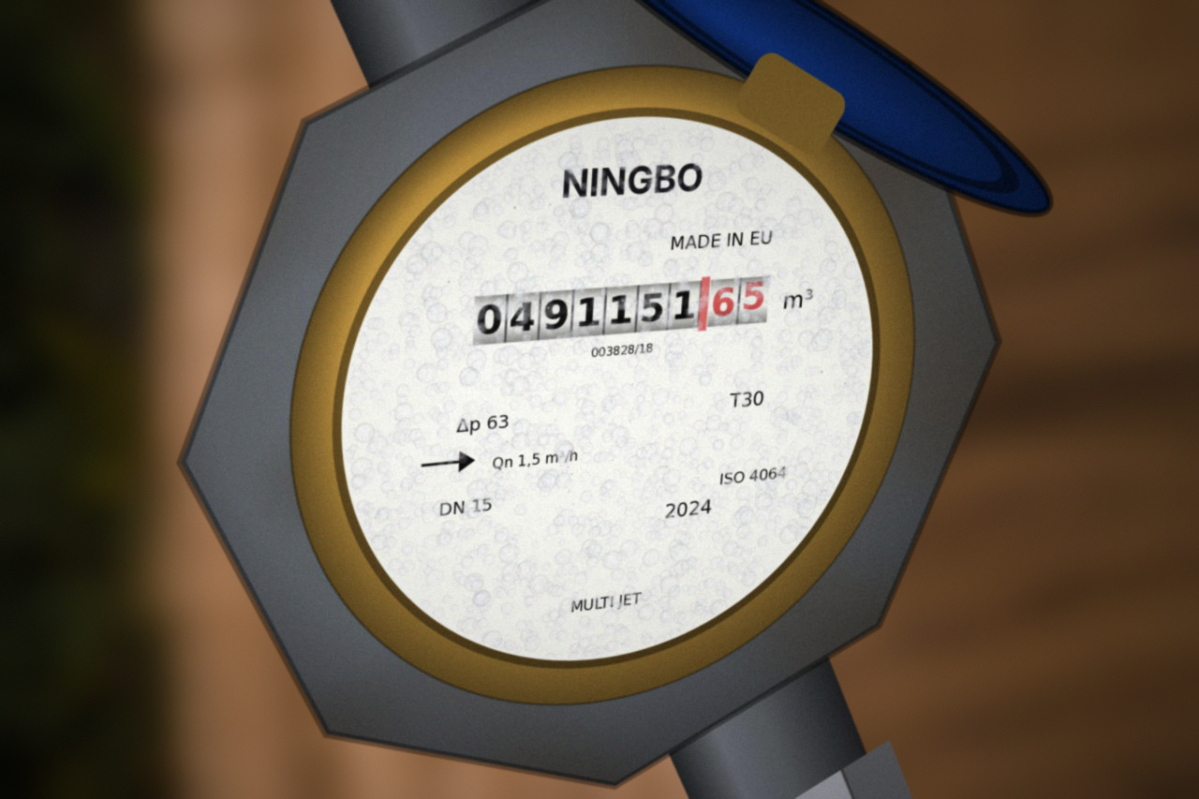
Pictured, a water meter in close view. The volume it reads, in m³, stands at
491151.65 m³
